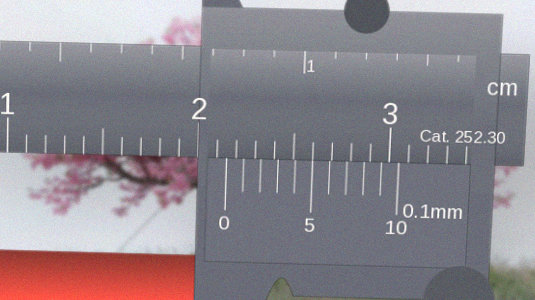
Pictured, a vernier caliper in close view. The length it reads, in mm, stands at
21.5 mm
